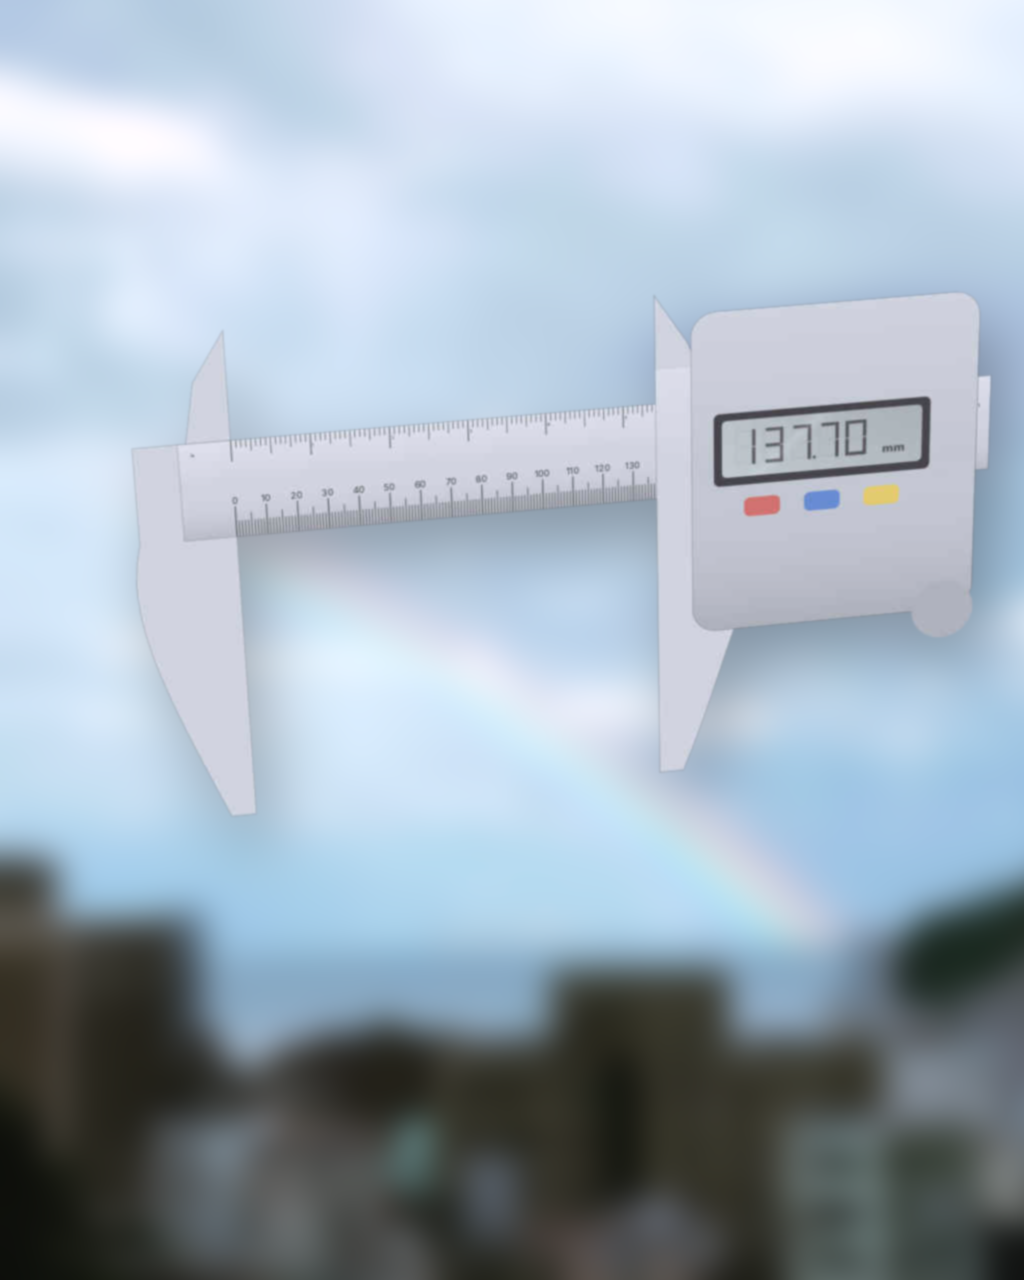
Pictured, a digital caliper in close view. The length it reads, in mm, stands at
137.70 mm
